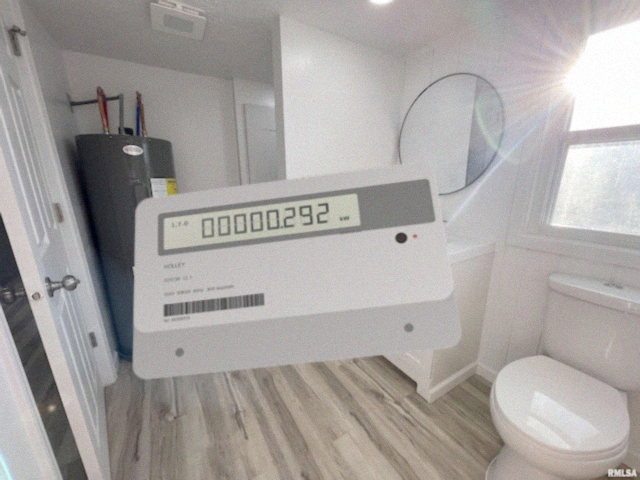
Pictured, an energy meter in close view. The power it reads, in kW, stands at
0.292 kW
